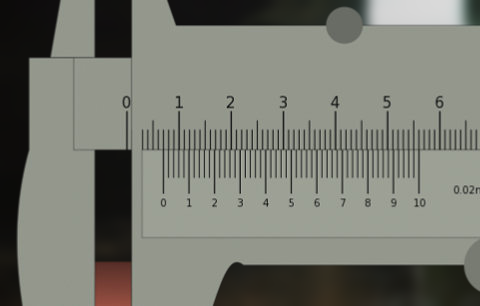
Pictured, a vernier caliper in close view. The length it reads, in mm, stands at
7.0 mm
